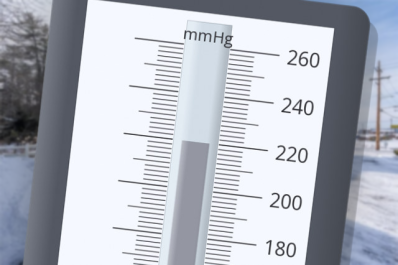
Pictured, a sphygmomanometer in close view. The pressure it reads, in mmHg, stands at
220 mmHg
